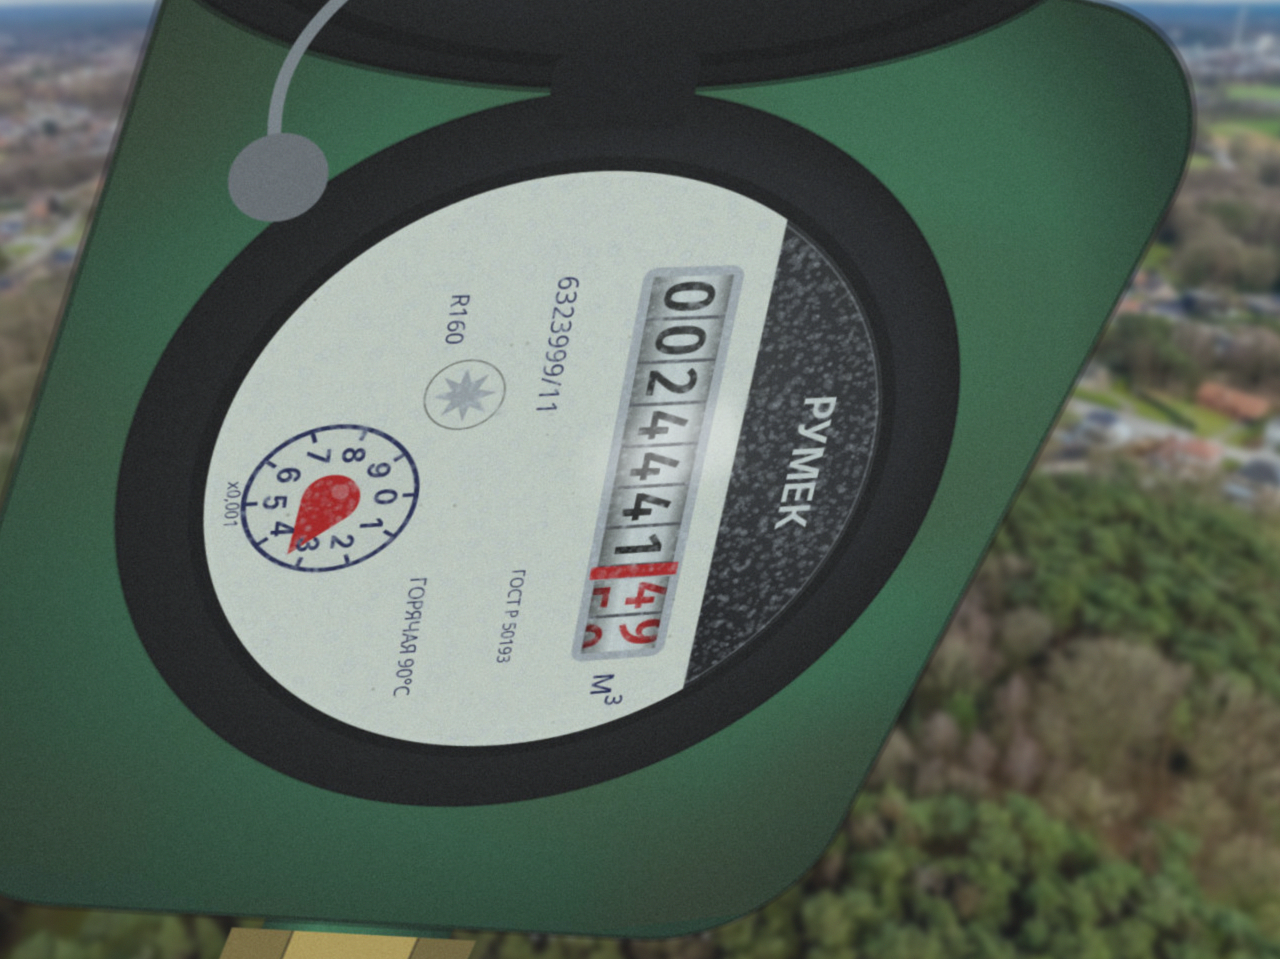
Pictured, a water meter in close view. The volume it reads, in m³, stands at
24441.493 m³
